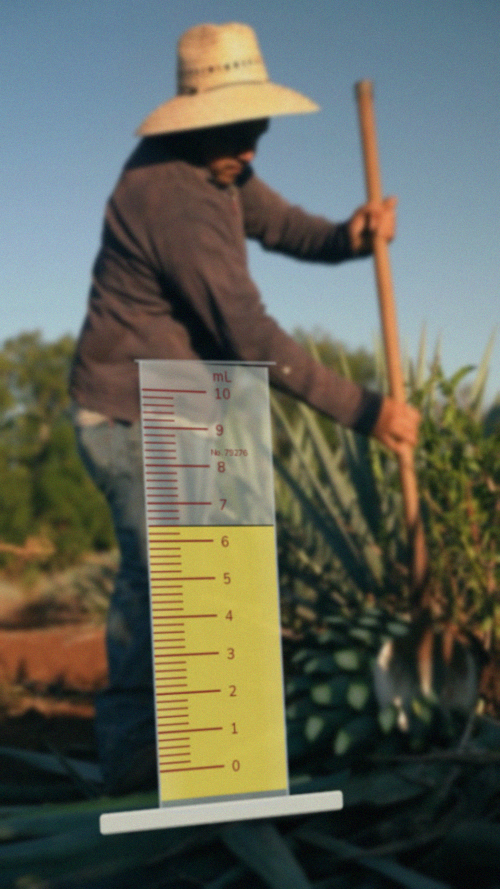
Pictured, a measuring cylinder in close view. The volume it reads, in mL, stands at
6.4 mL
